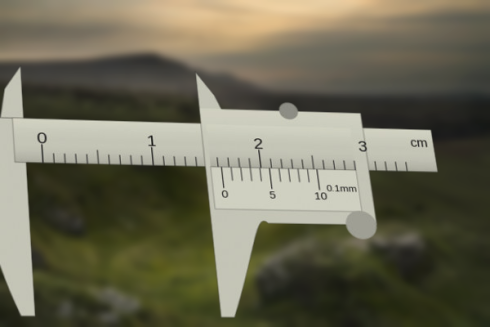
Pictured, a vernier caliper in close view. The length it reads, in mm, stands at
16.3 mm
